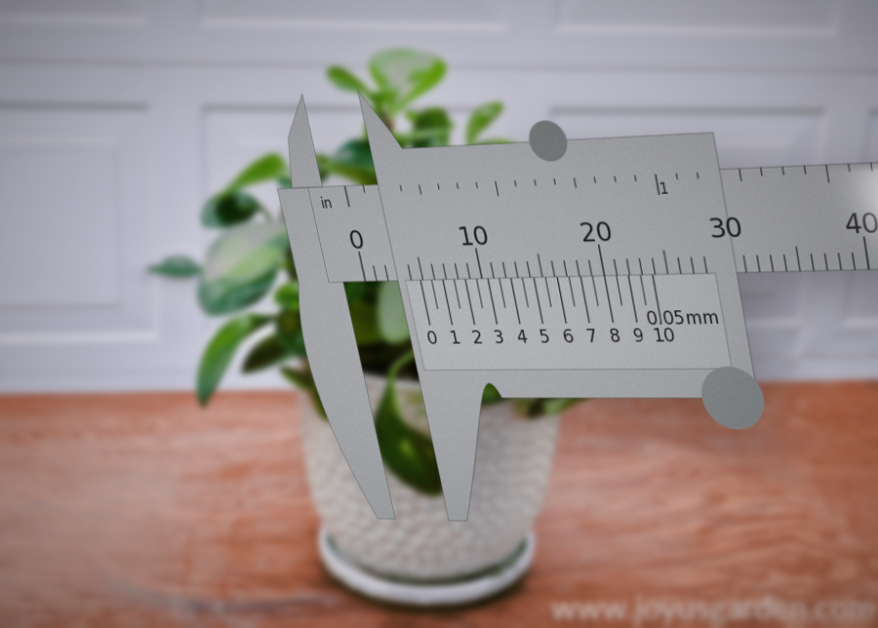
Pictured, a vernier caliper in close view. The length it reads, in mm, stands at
4.8 mm
